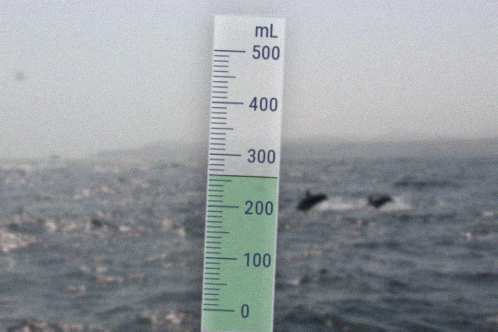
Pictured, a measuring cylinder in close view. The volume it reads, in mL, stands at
260 mL
